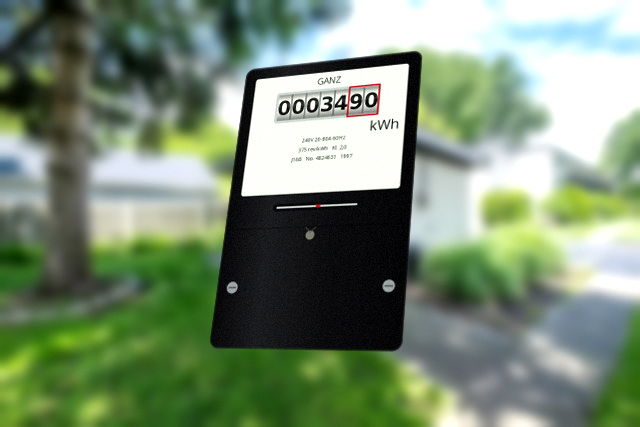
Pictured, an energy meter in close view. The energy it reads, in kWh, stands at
34.90 kWh
